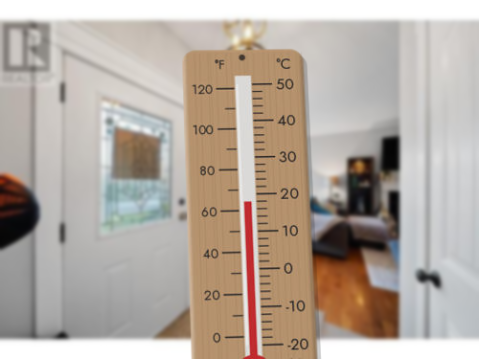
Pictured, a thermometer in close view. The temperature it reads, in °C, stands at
18 °C
